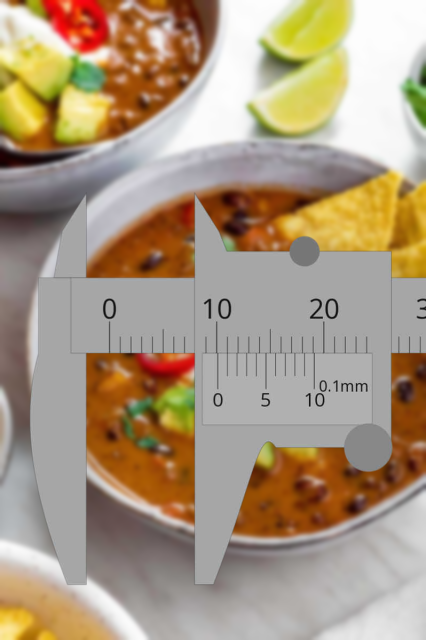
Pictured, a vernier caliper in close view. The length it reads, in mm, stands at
10.1 mm
